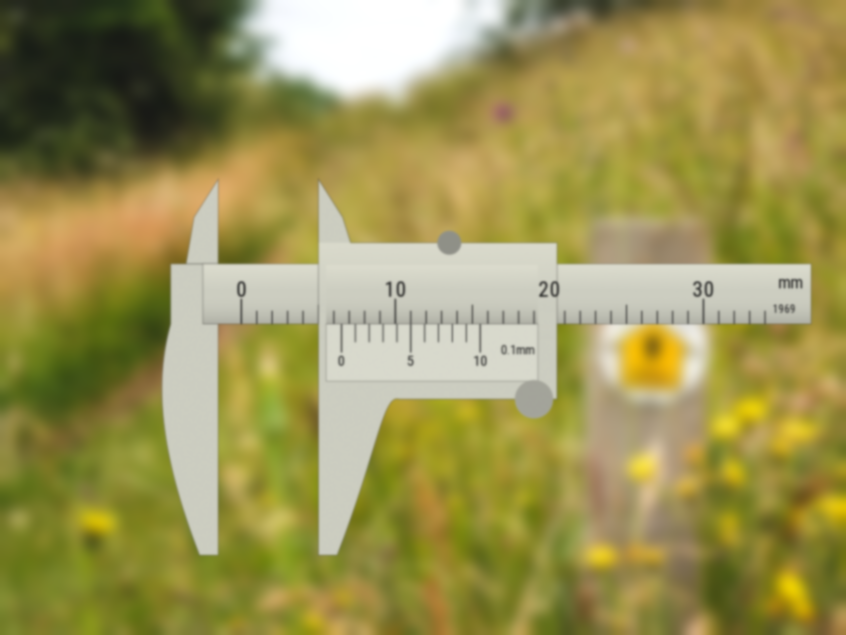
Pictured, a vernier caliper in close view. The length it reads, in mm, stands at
6.5 mm
